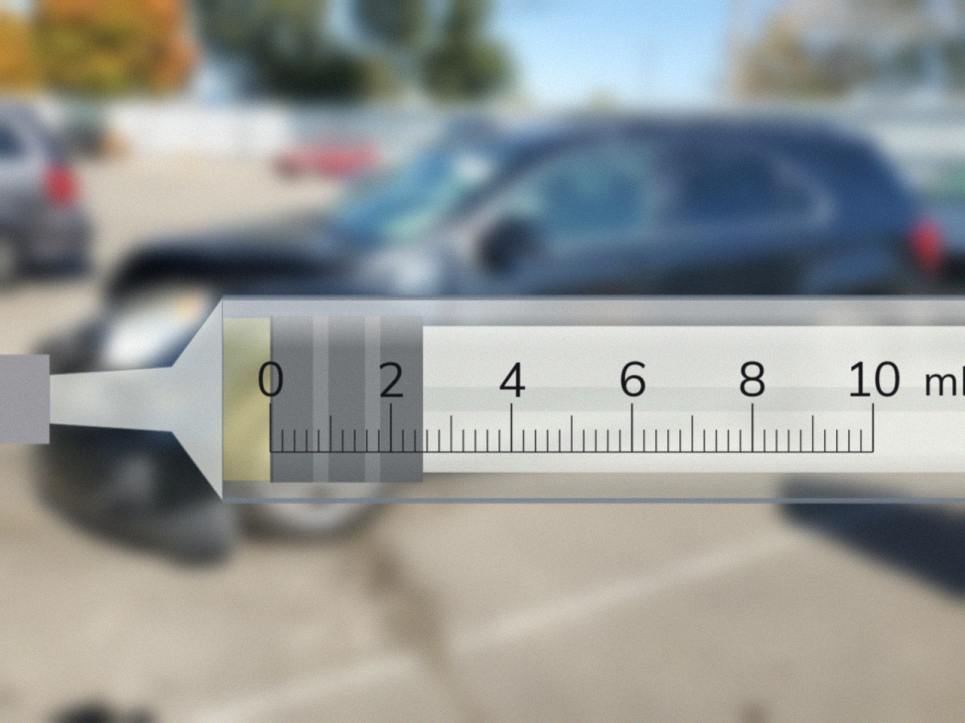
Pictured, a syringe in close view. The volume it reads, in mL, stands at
0 mL
